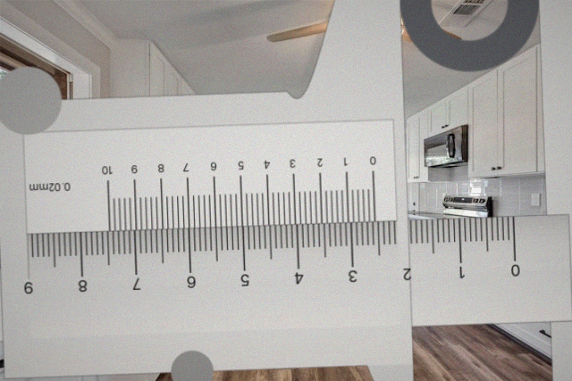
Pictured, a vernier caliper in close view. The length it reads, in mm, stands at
25.6 mm
